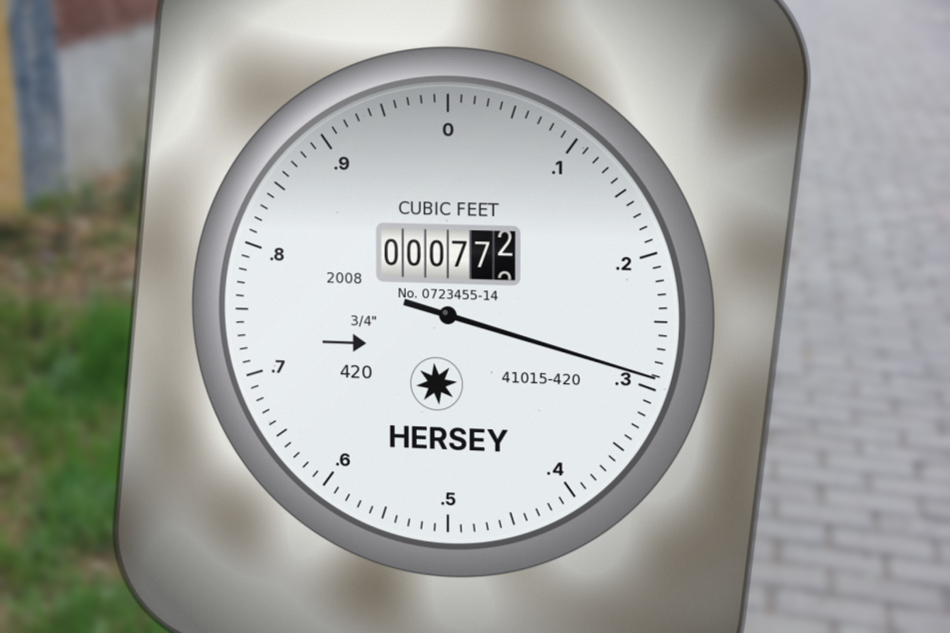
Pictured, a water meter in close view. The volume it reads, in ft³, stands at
772.29 ft³
